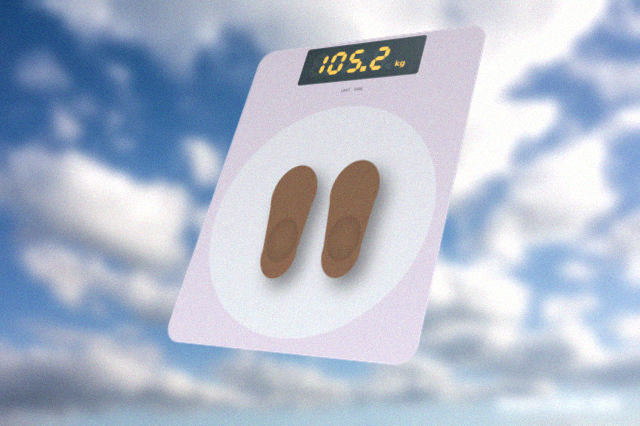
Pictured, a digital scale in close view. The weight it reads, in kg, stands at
105.2 kg
